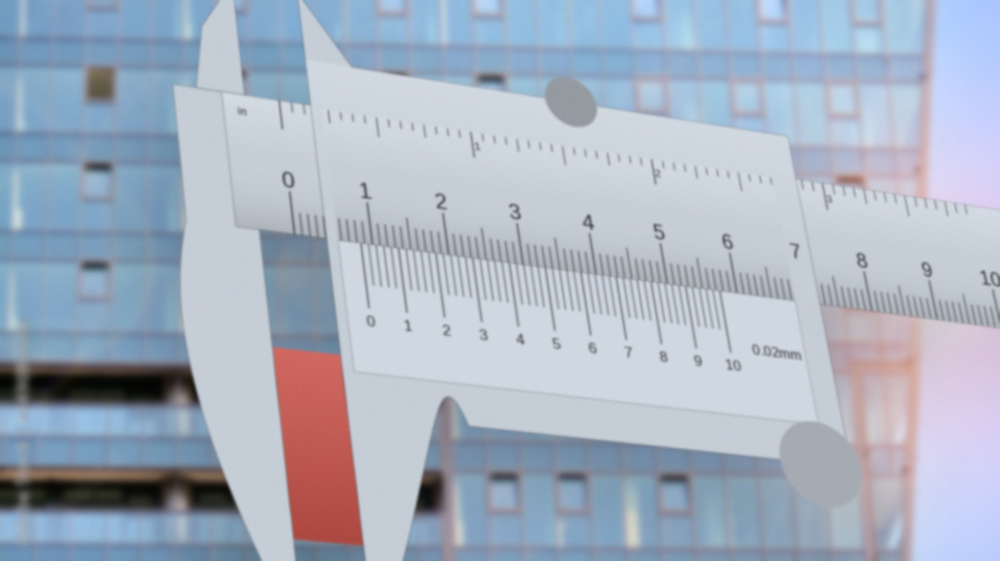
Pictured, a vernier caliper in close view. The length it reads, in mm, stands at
8.5 mm
